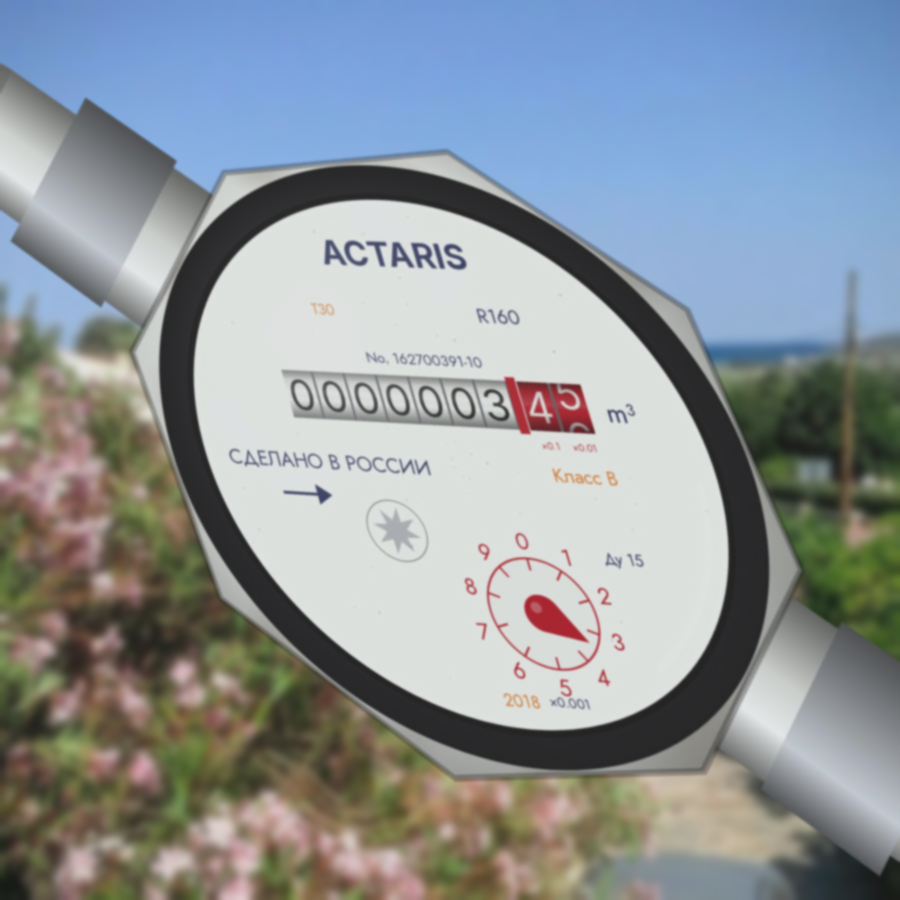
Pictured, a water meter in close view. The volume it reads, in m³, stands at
3.453 m³
